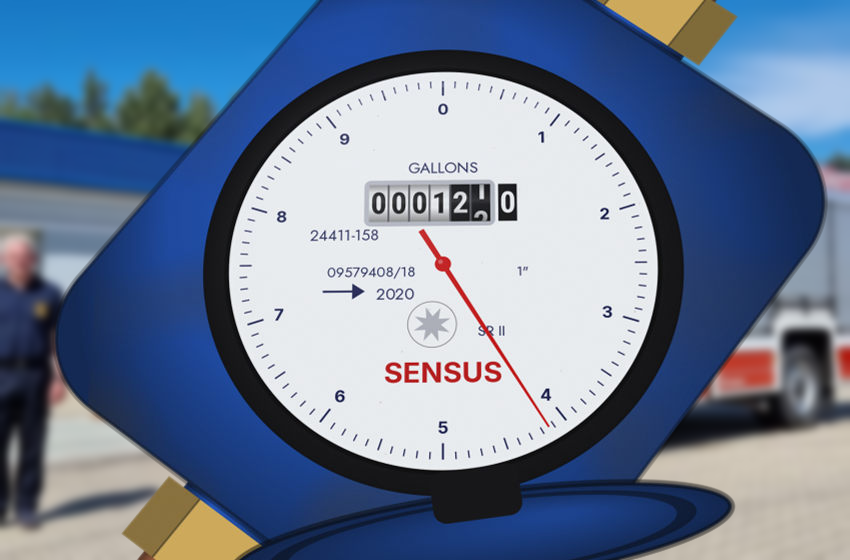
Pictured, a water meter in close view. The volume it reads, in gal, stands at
1214.1 gal
